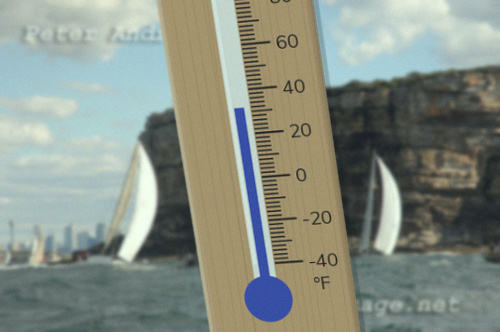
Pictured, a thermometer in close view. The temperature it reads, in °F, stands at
32 °F
